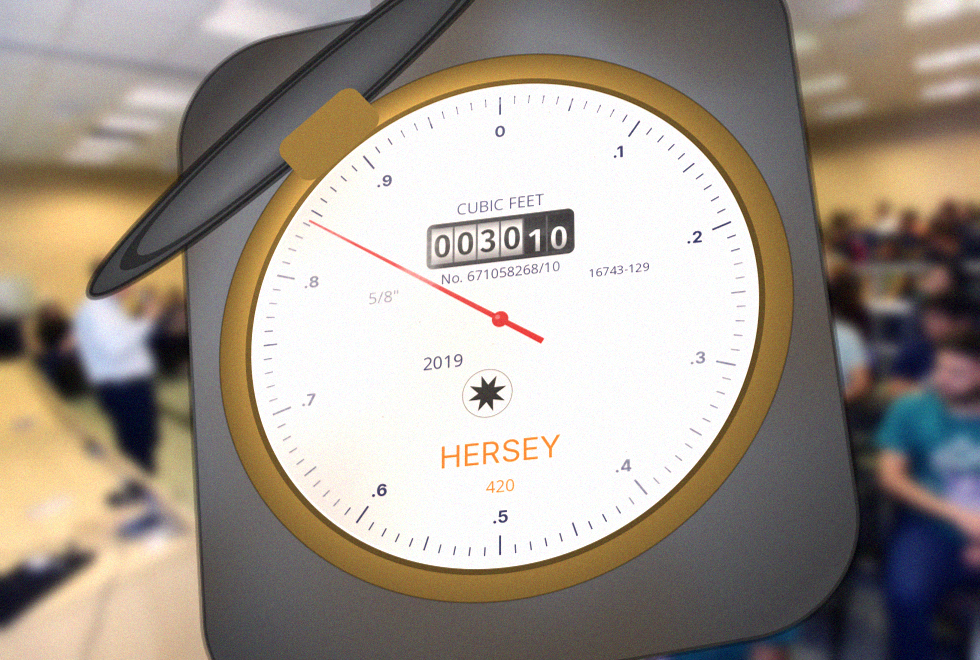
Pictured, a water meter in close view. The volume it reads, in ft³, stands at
3009.84 ft³
